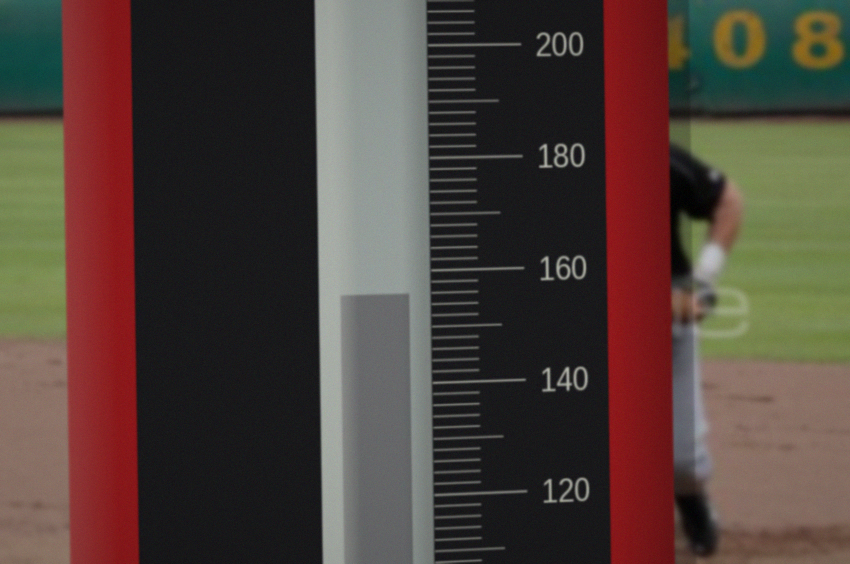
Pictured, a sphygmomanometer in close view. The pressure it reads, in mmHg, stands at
156 mmHg
